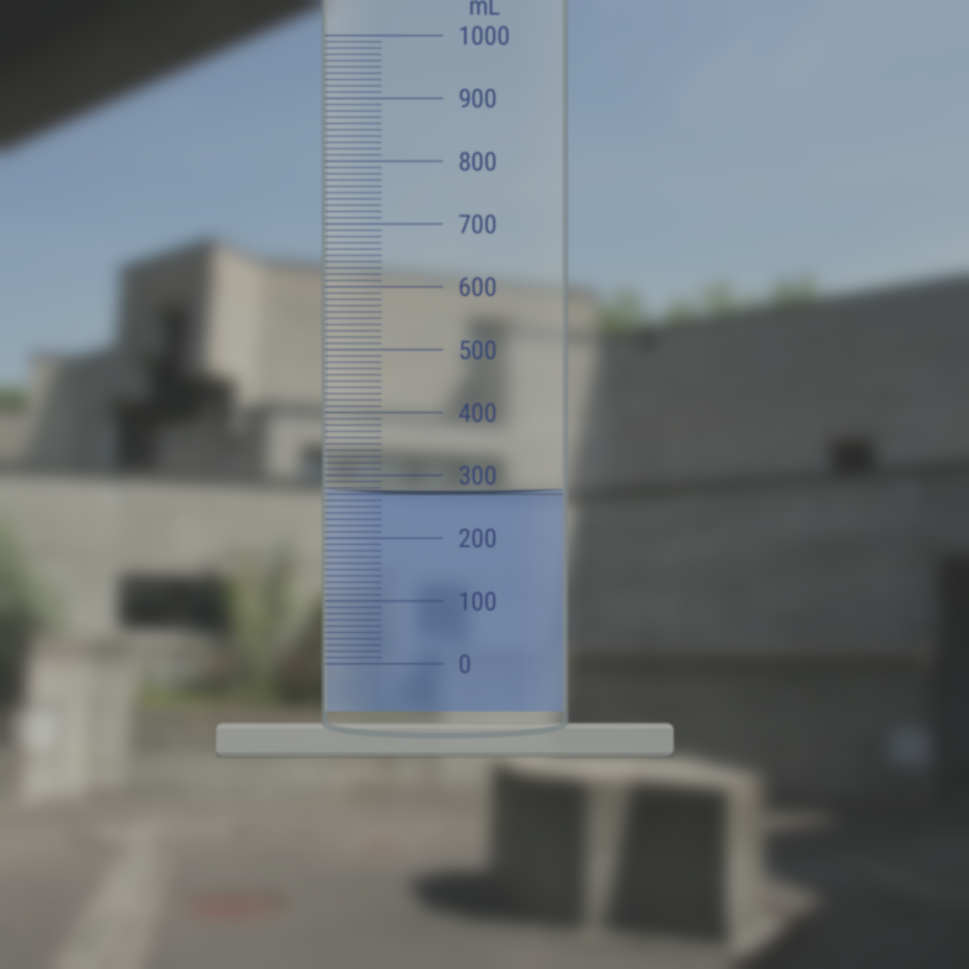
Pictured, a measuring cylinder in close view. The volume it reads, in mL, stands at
270 mL
